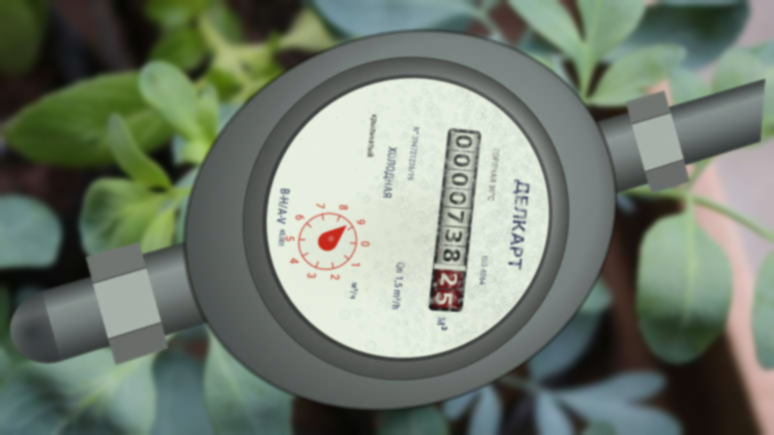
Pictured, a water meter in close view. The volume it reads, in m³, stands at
738.248 m³
